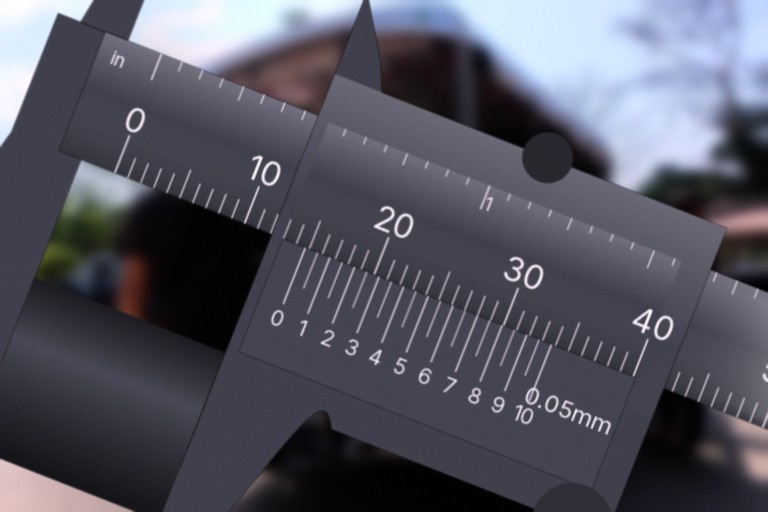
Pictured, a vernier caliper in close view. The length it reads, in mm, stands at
14.7 mm
